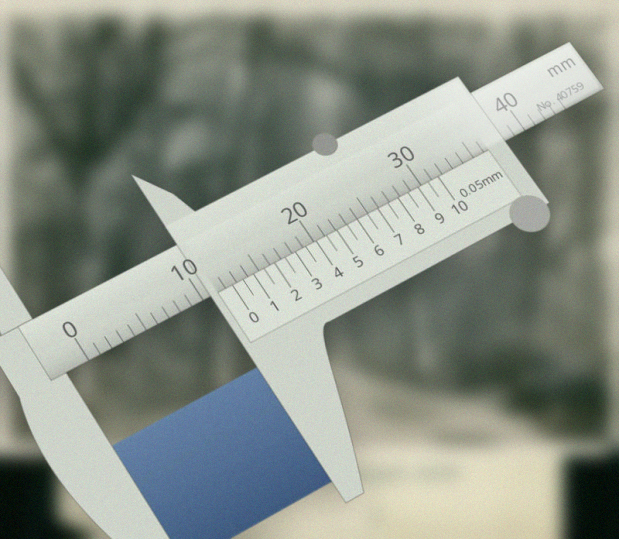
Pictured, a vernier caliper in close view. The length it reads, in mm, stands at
12.6 mm
